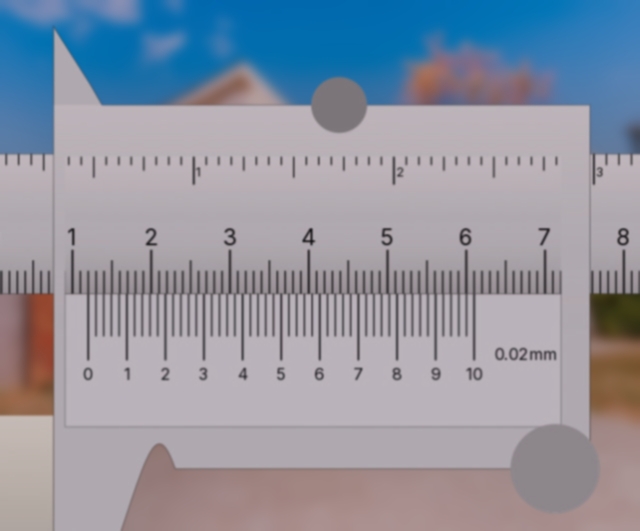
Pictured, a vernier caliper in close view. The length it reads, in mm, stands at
12.0 mm
